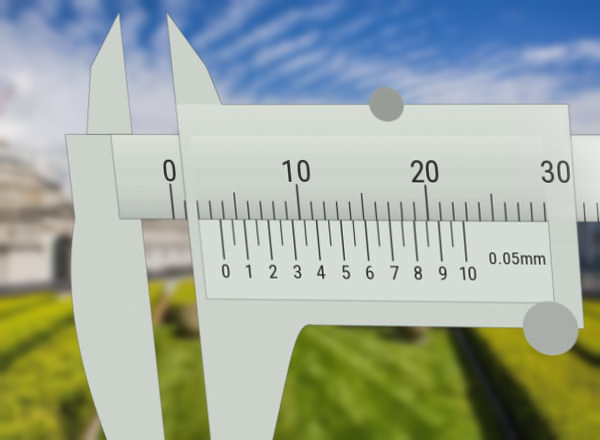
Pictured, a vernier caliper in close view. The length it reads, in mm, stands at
3.7 mm
